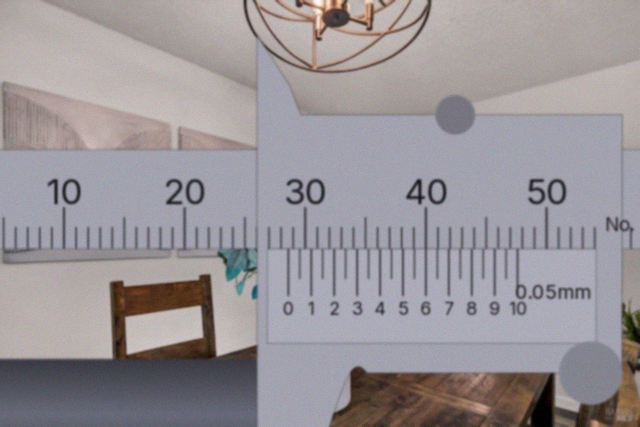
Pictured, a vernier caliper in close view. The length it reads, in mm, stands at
28.6 mm
